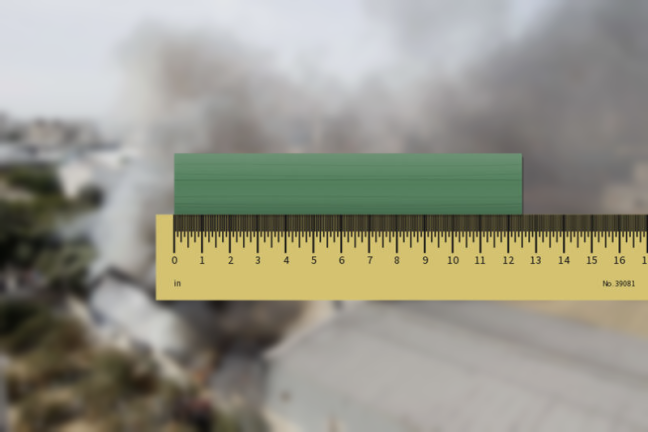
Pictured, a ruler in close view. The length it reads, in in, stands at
12.5 in
